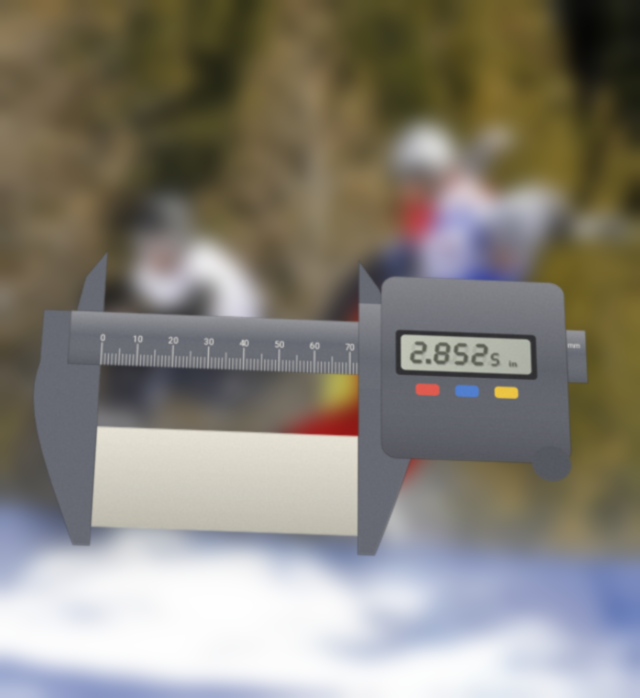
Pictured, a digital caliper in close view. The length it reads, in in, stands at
2.8525 in
